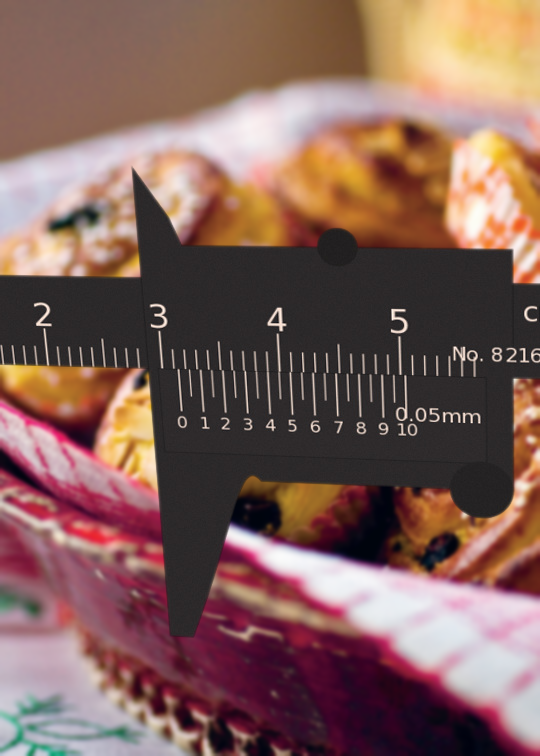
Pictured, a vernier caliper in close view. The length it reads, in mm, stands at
31.4 mm
